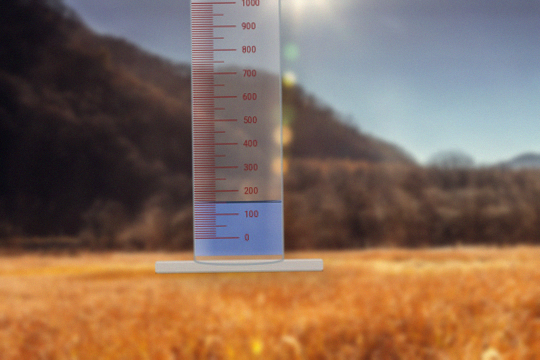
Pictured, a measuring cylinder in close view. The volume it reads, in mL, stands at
150 mL
